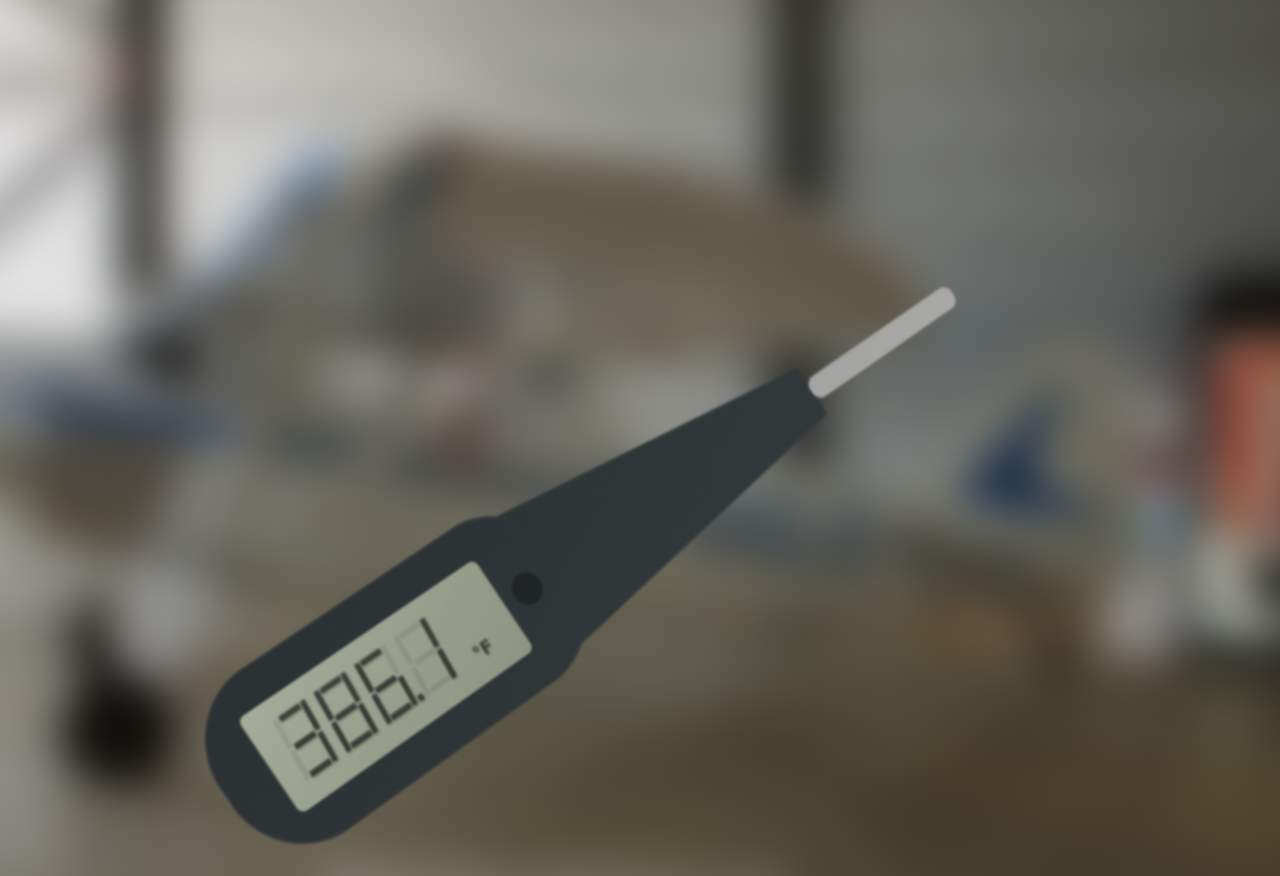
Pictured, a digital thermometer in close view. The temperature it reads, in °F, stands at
386.1 °F
